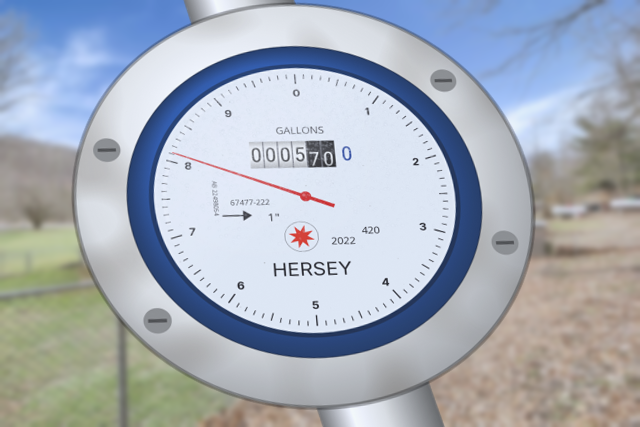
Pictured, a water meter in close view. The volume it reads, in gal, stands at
5698.1 gal
